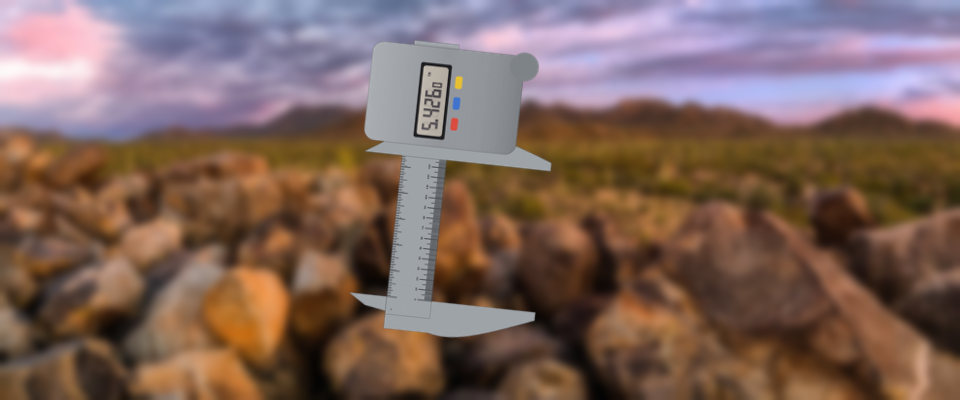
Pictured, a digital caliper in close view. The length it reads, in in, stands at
5.4260 in
